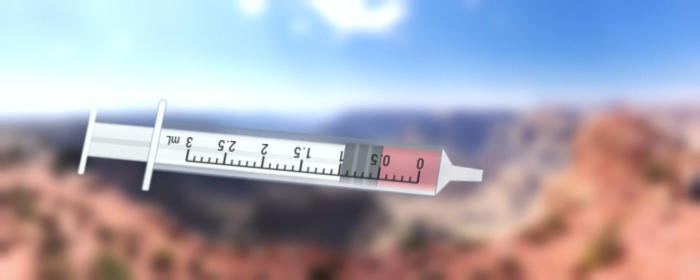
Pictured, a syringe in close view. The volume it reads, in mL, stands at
0.5 mL
